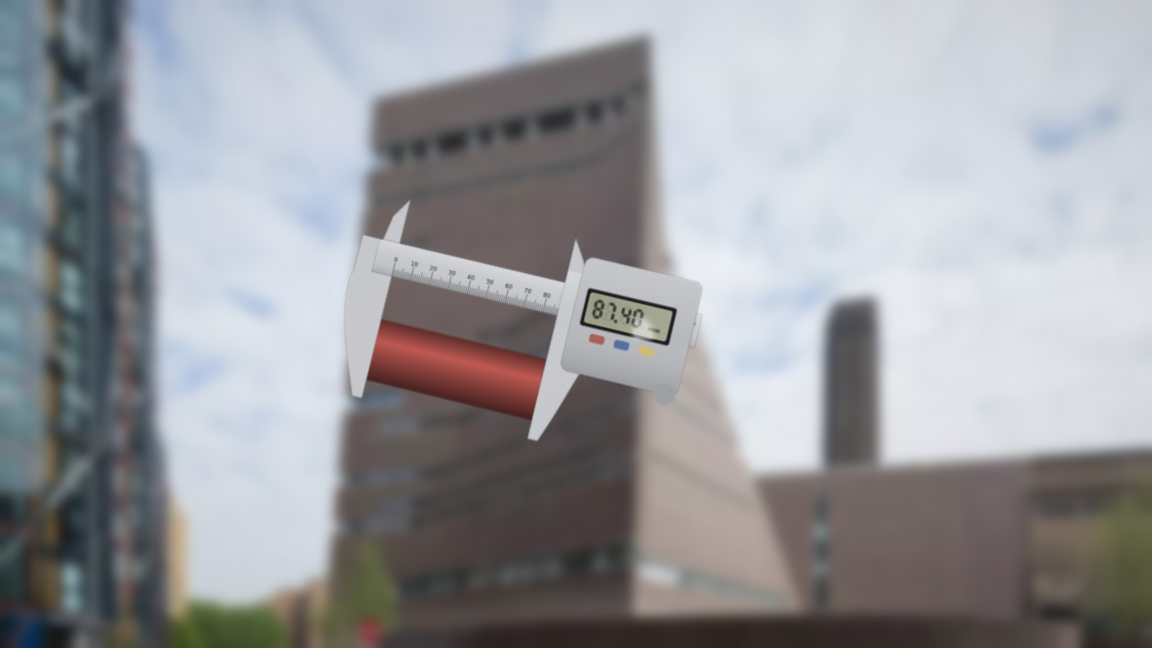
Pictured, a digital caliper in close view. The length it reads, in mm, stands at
87.40 mm
